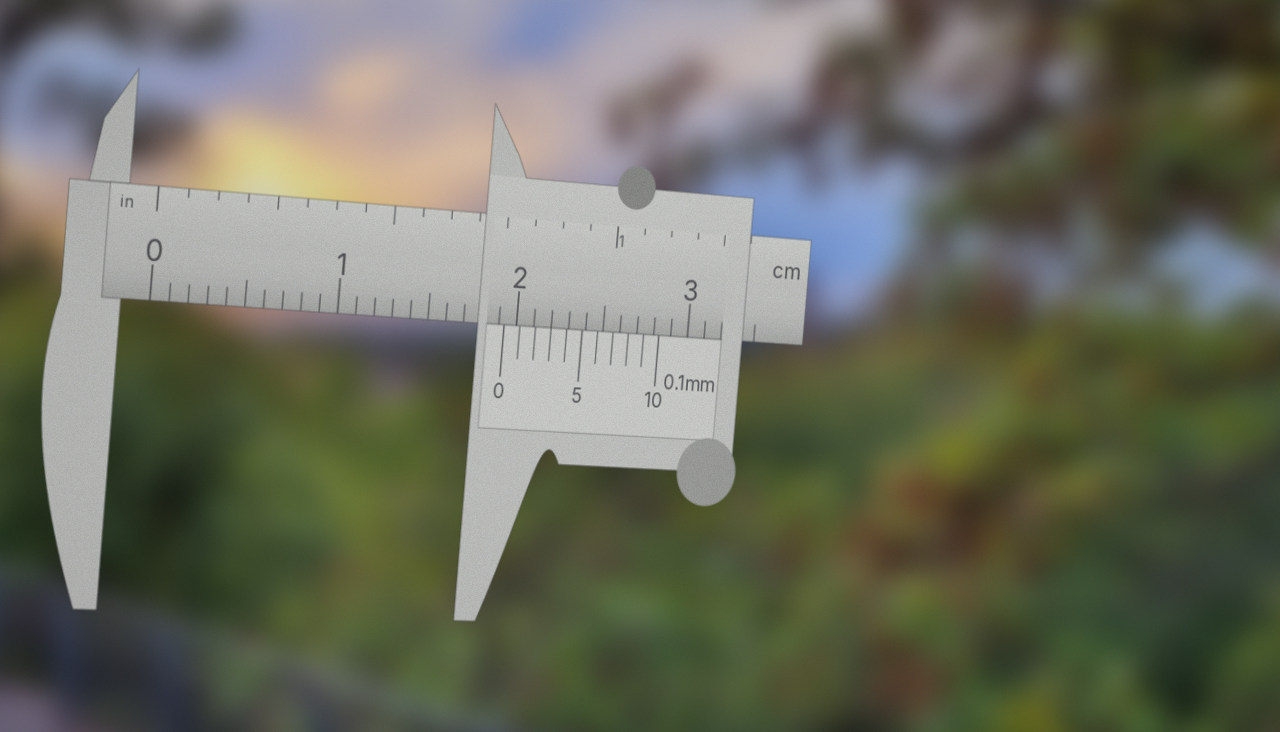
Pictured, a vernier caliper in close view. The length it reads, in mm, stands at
19.3 mm
